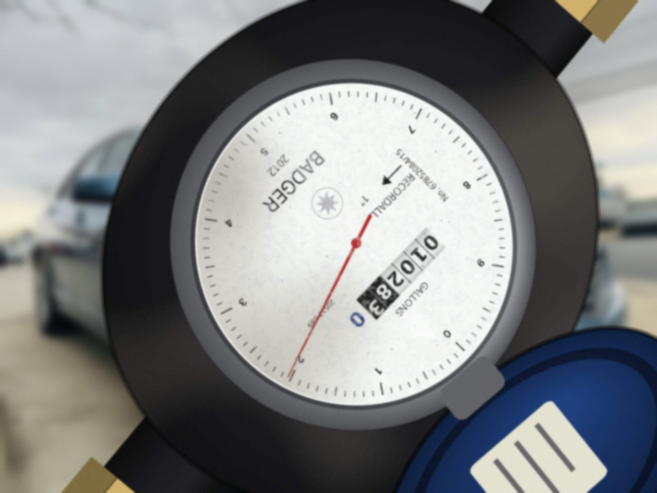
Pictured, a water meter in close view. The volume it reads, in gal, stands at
102832.0 gal
